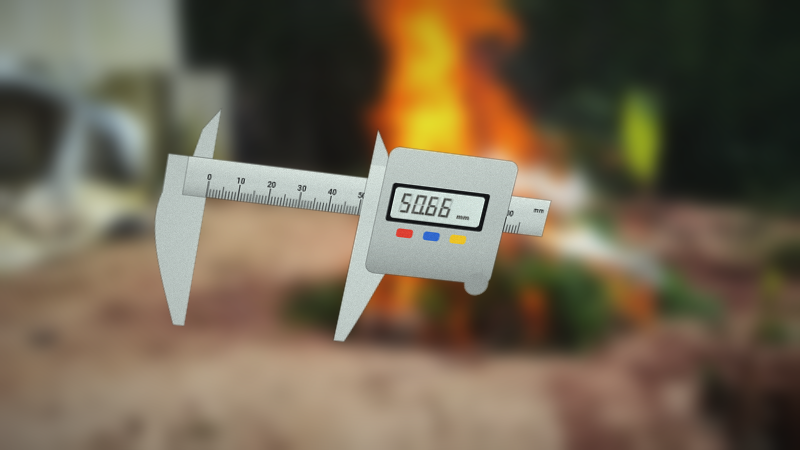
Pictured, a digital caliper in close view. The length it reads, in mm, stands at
50.66 mm
